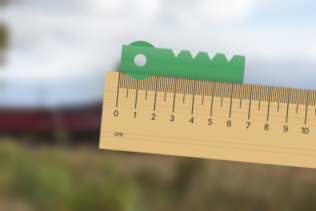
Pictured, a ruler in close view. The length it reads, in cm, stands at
6.5 cm
